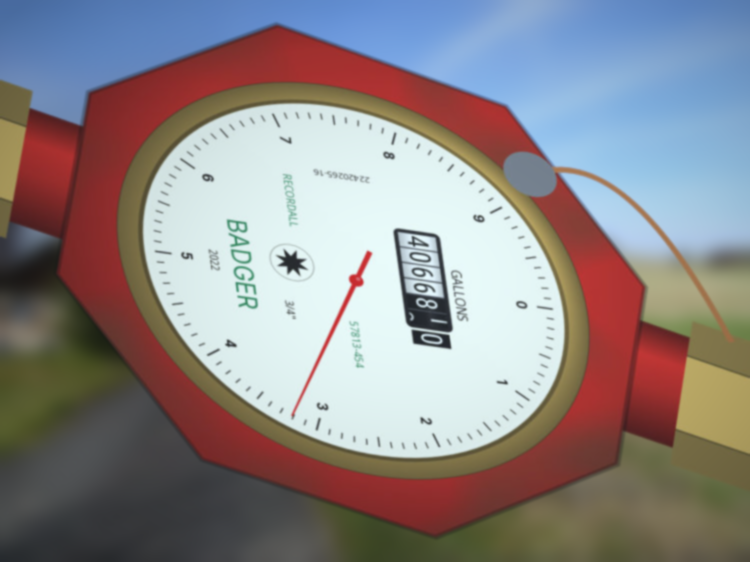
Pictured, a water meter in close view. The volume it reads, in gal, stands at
4066813.2 gal
